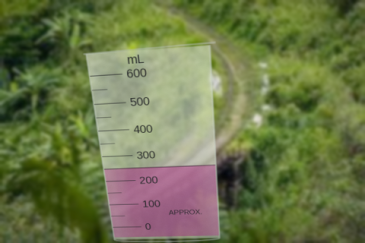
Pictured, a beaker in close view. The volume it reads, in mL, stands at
250 mL
